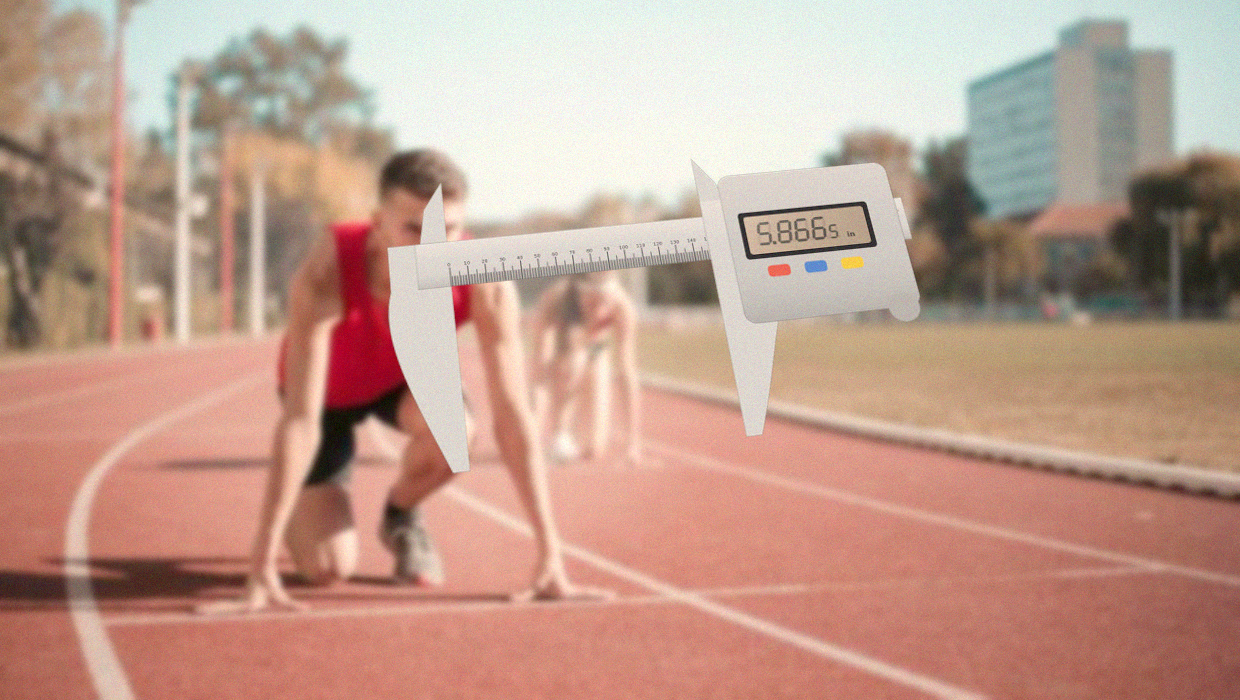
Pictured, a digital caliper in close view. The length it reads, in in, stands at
5.8665 in
